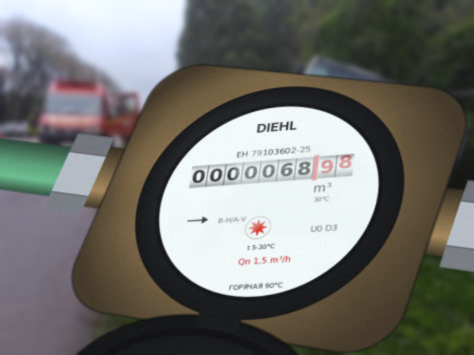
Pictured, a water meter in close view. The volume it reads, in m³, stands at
68.98 m³
